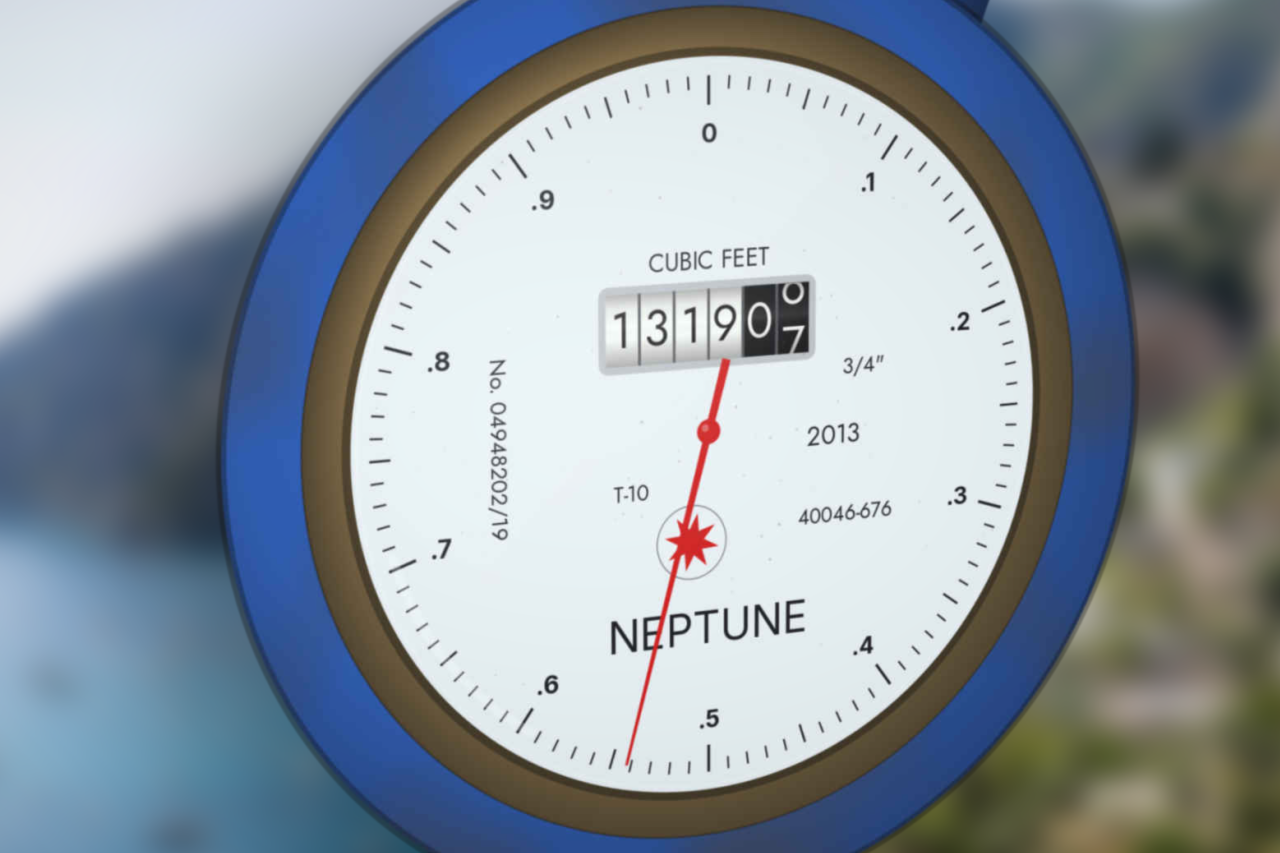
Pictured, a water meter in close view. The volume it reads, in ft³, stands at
131906.54 ft³
